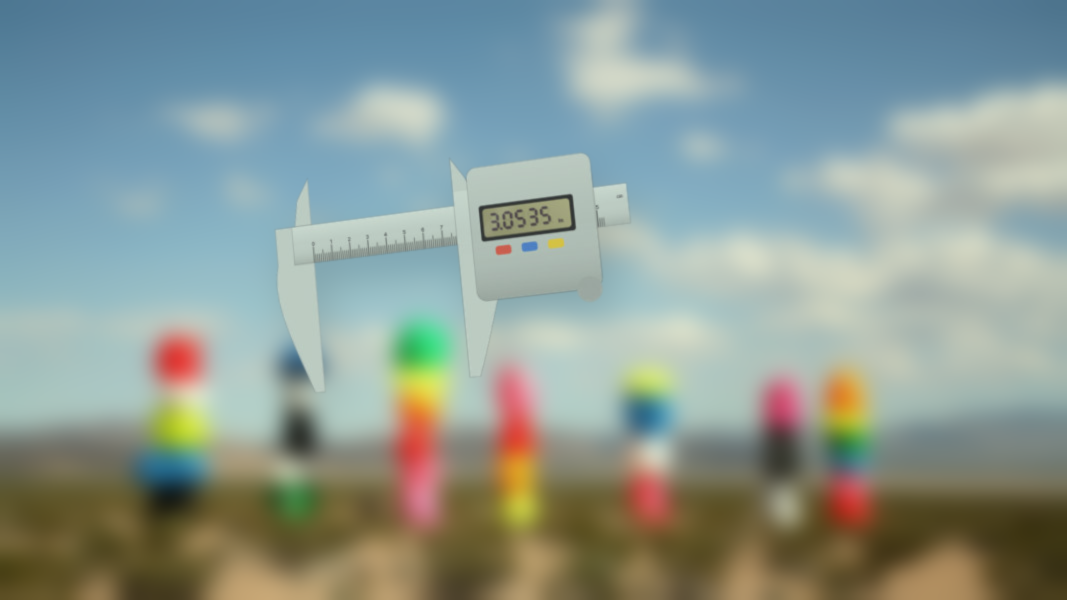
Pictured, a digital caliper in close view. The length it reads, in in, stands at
3.0535 in
